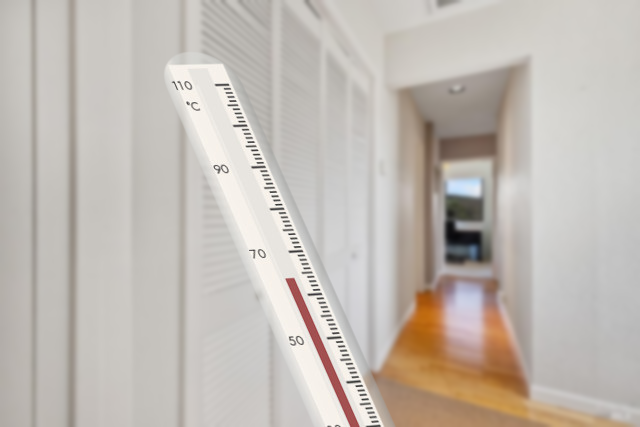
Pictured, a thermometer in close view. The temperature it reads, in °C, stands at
64 °C
